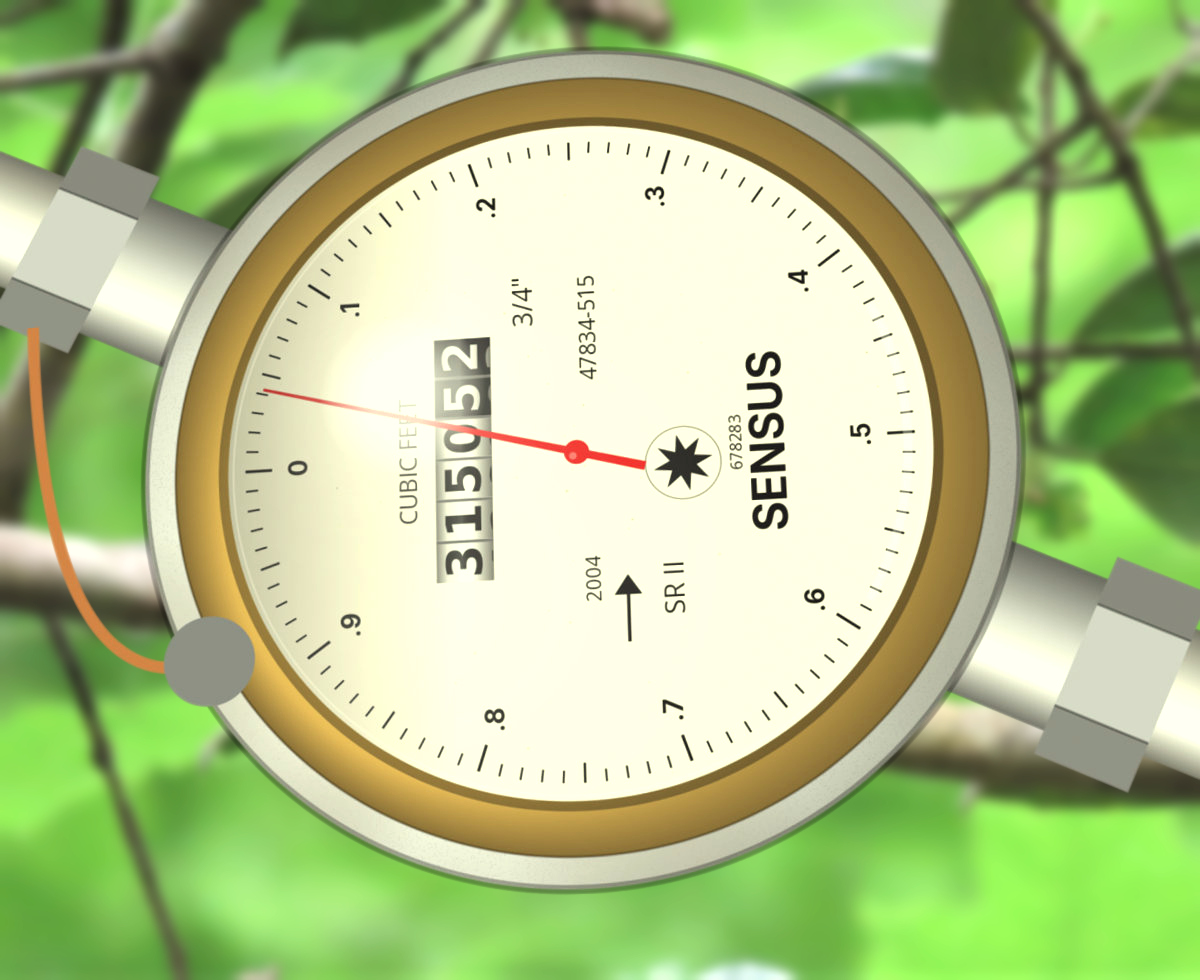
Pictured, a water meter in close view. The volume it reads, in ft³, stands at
315052.04 ft³
